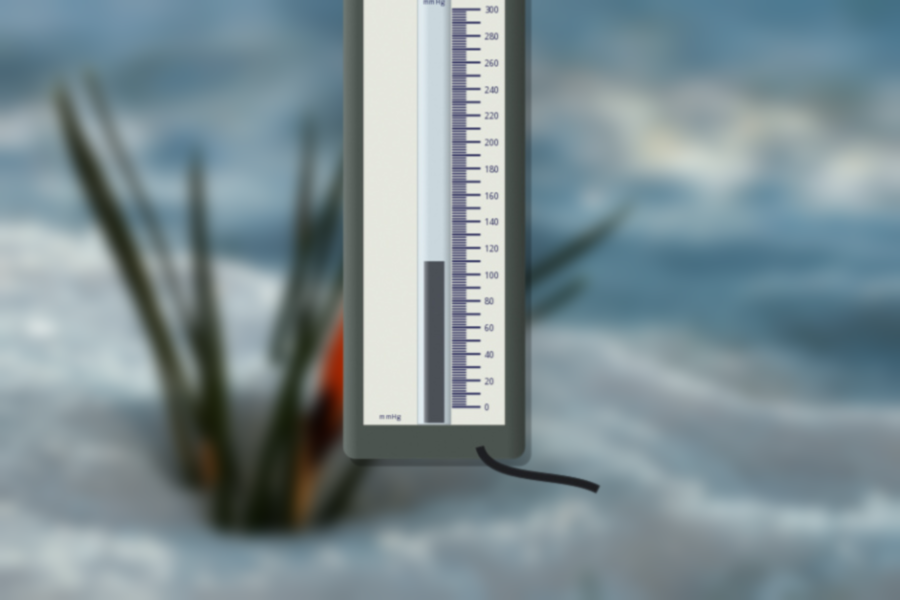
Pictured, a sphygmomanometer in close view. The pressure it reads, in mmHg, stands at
110 mmHg
